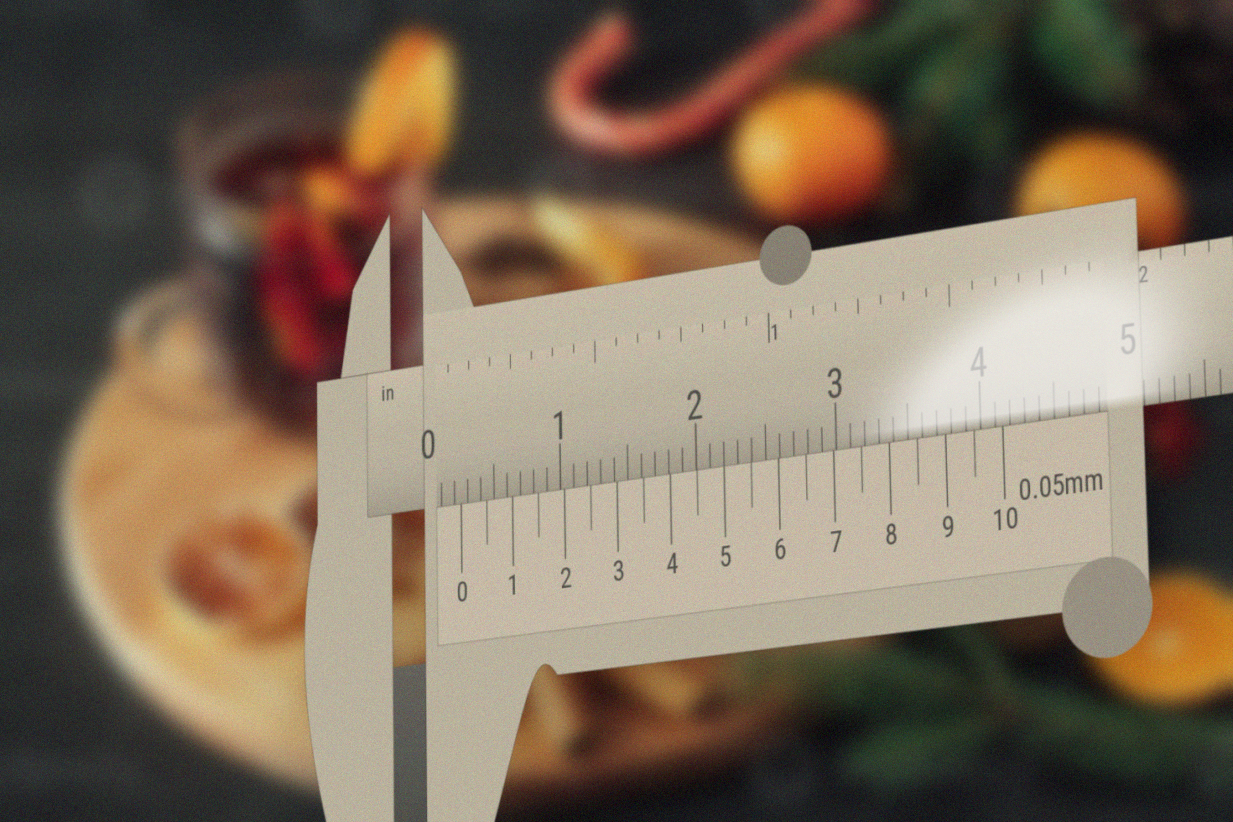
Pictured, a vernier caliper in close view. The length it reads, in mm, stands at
2.5 mm
